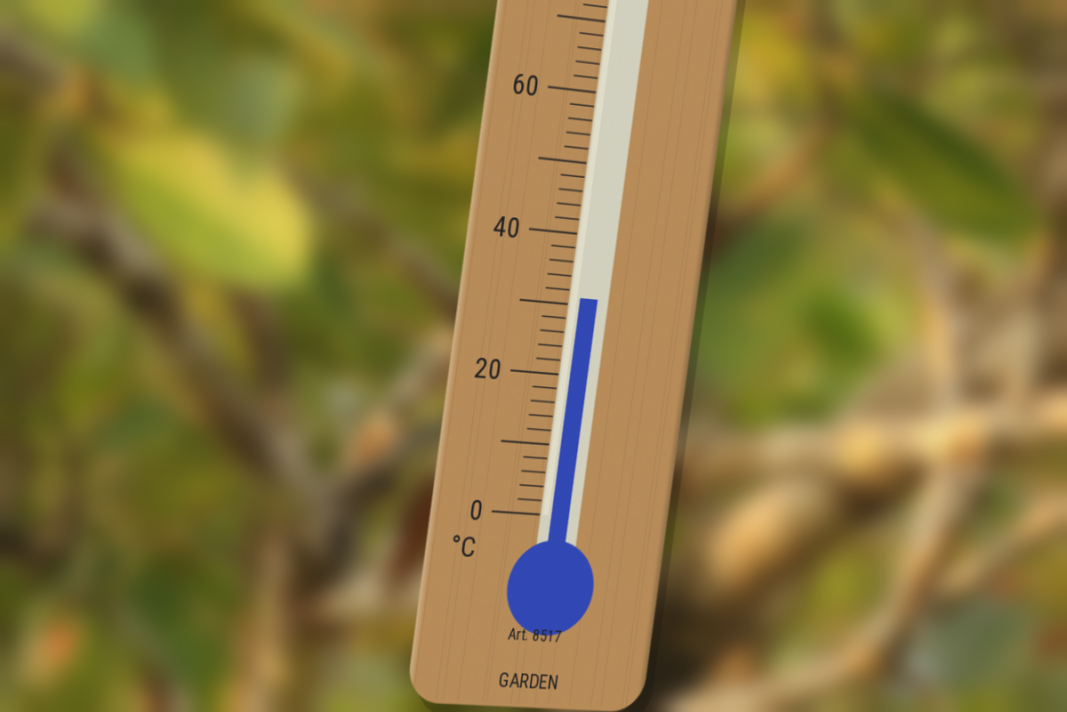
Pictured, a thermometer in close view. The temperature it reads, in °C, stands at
31 °C
